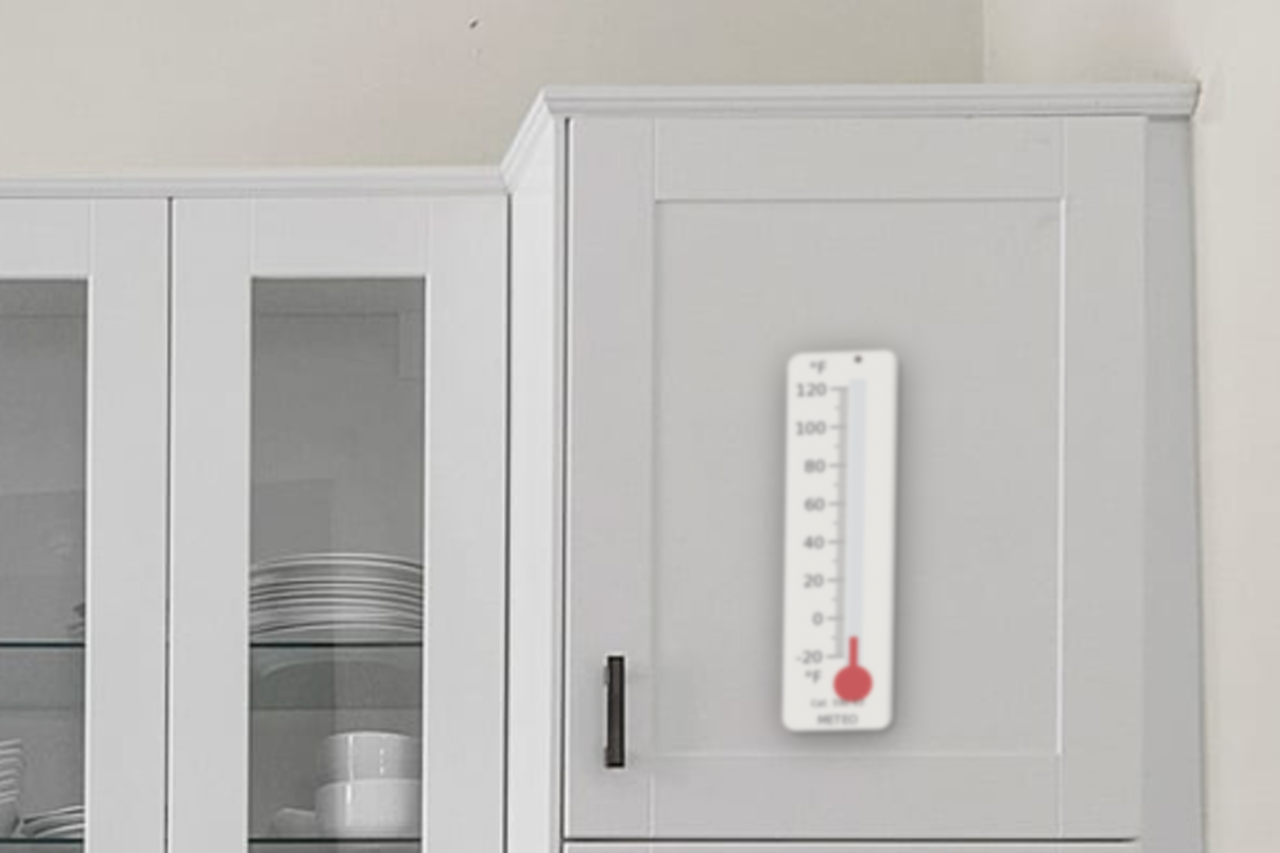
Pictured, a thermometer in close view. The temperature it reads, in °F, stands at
-10 °F
